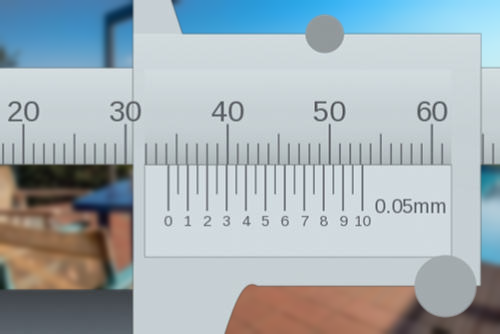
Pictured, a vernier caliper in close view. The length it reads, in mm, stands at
34.2 mm
